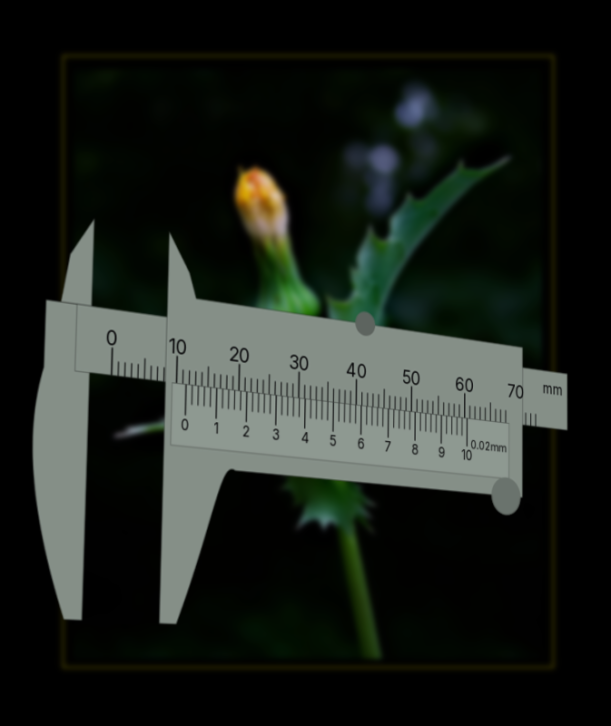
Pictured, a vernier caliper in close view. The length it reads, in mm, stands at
11.5 mm
